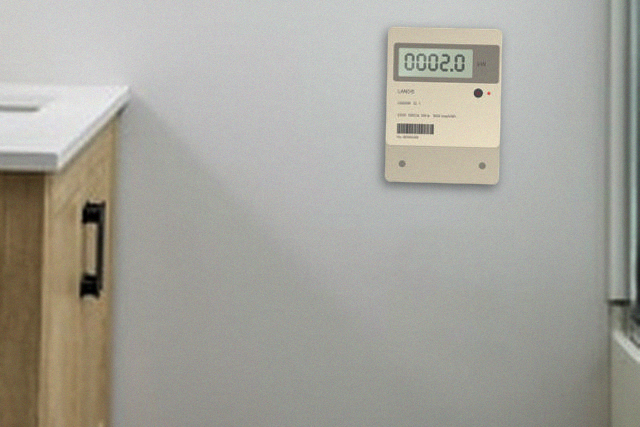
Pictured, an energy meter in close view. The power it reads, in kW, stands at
2.0 kW
